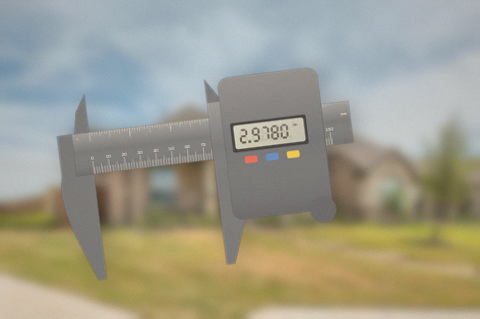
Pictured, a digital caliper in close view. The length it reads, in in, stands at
2.9780 in
